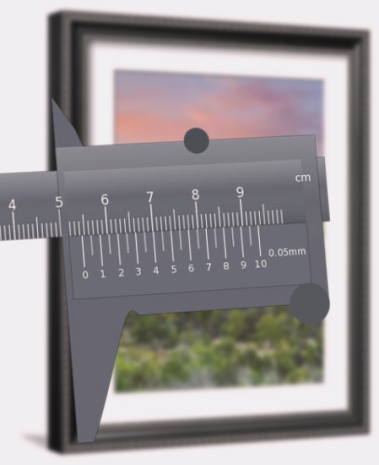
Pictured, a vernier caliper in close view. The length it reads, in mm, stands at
54.5 mm
